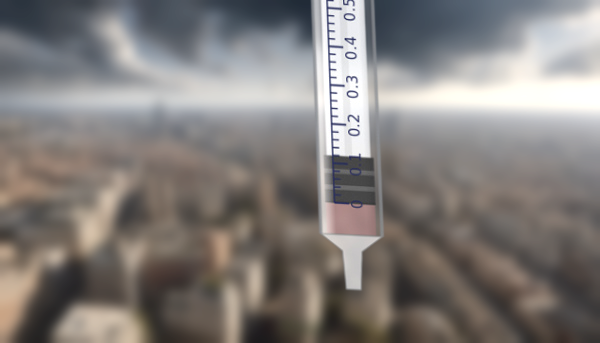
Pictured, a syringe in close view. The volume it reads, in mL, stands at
0 mL
